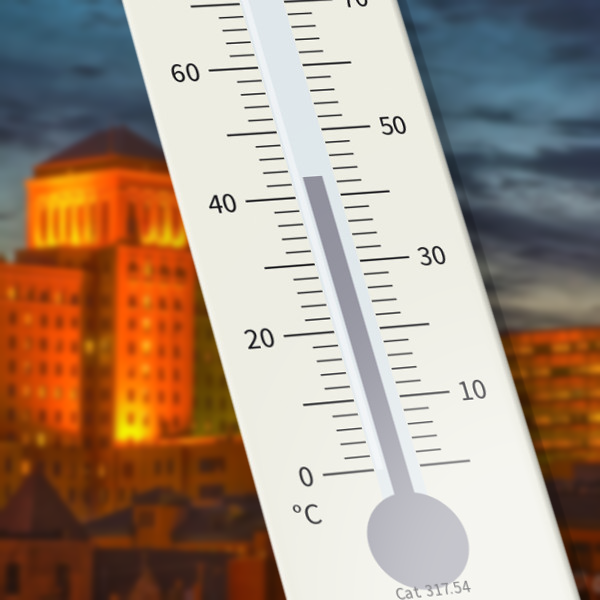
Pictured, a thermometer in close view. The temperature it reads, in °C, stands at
43 °C
